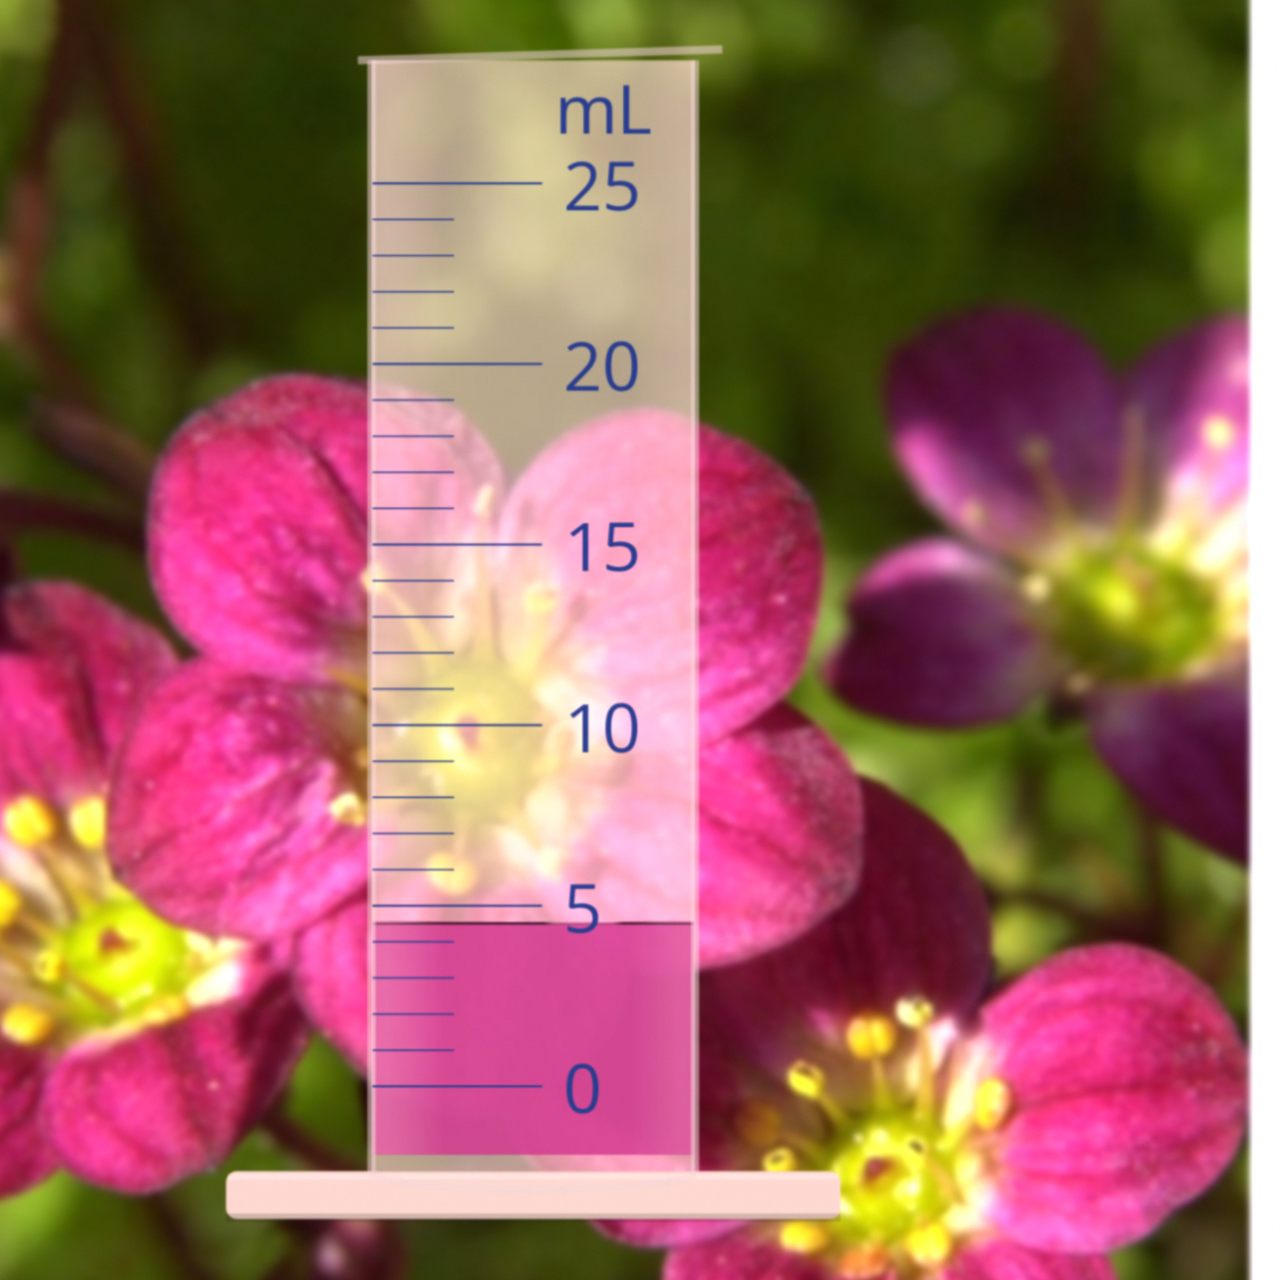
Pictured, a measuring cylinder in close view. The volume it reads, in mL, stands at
4.5 mL
